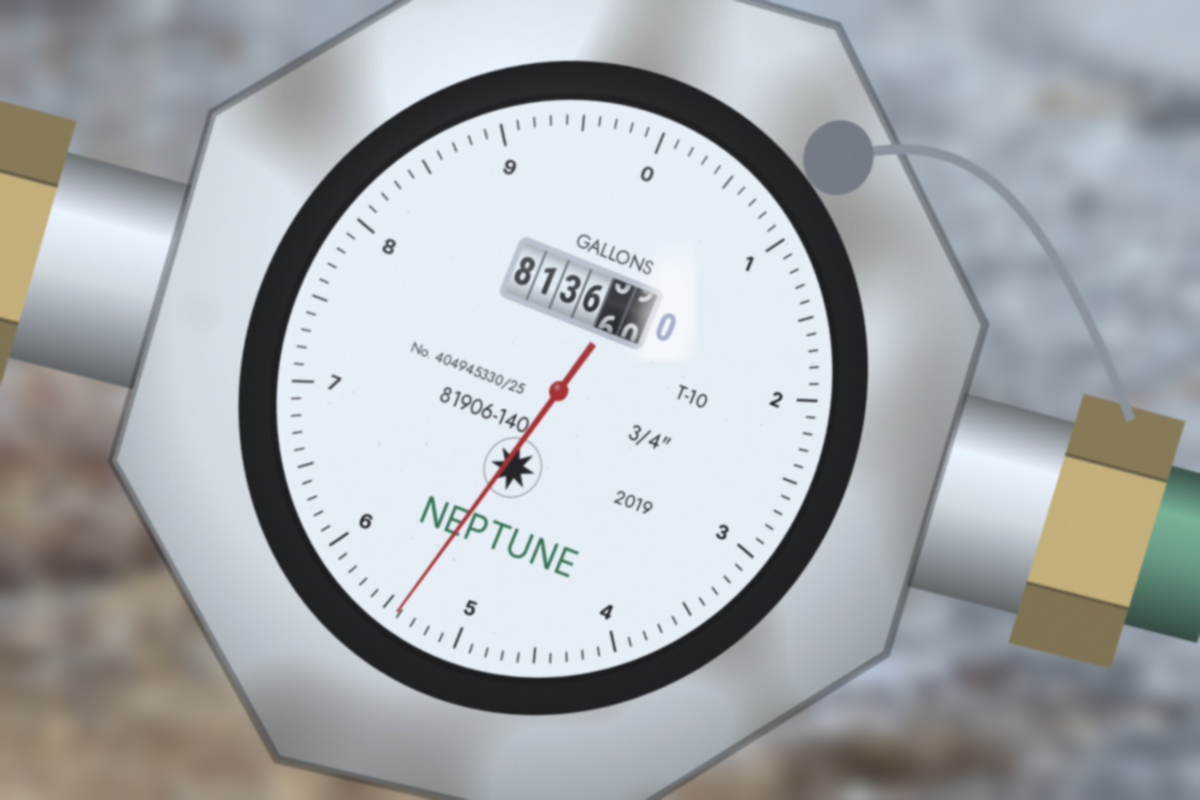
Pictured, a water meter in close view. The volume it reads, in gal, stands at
8136595.4 gal
